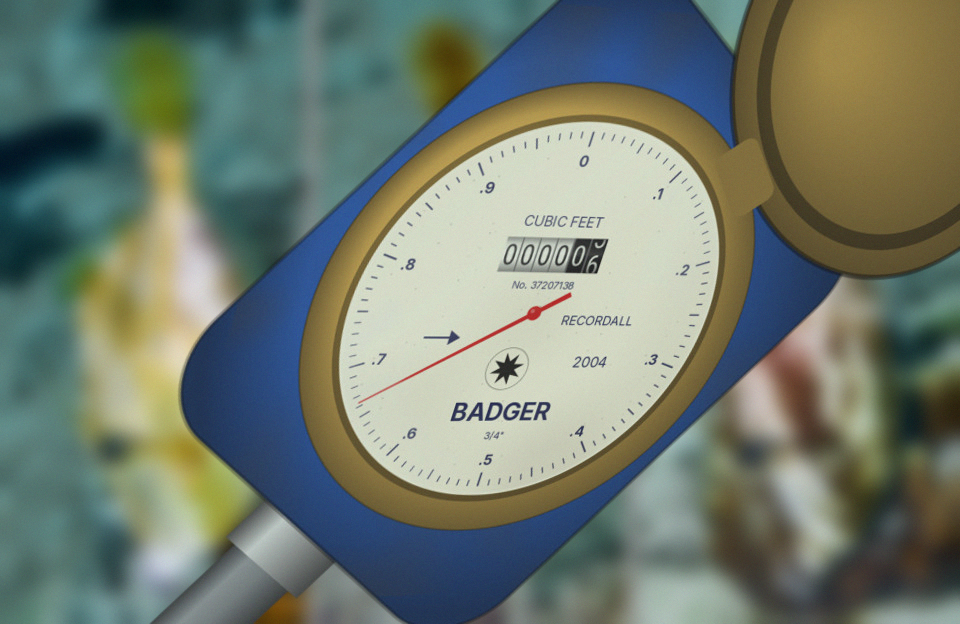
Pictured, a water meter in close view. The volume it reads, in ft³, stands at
5.66 ft³
